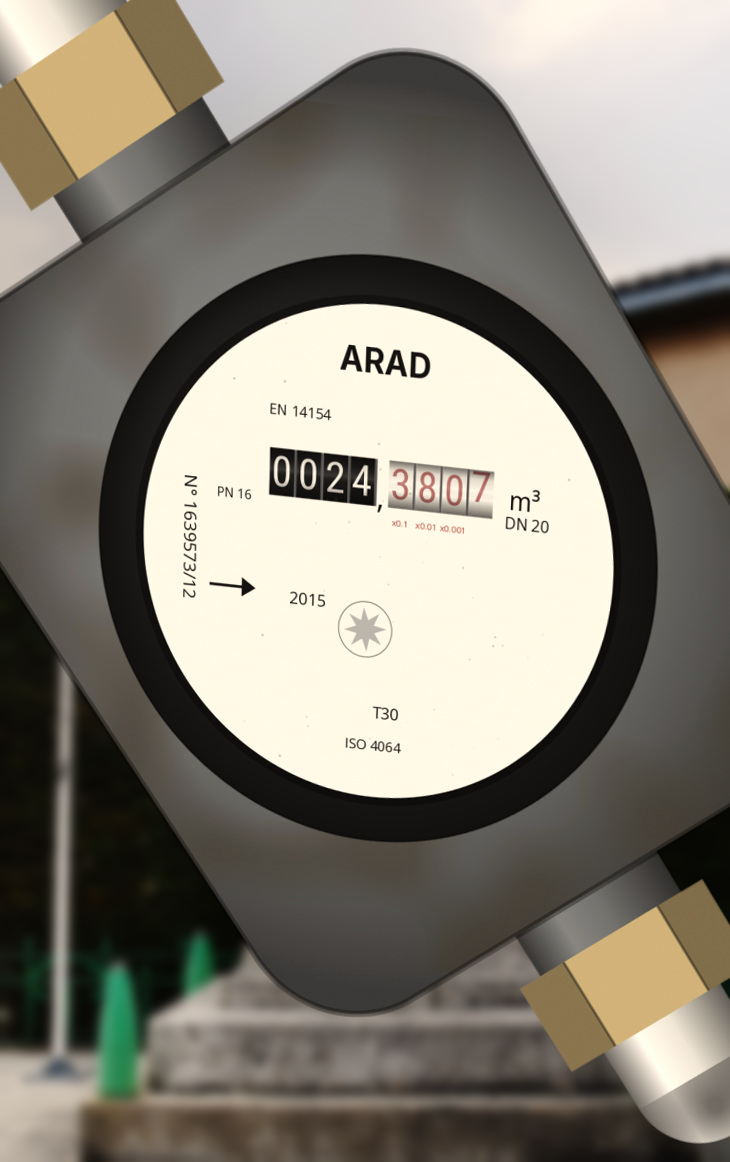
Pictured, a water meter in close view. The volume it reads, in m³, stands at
24.3807 m³
